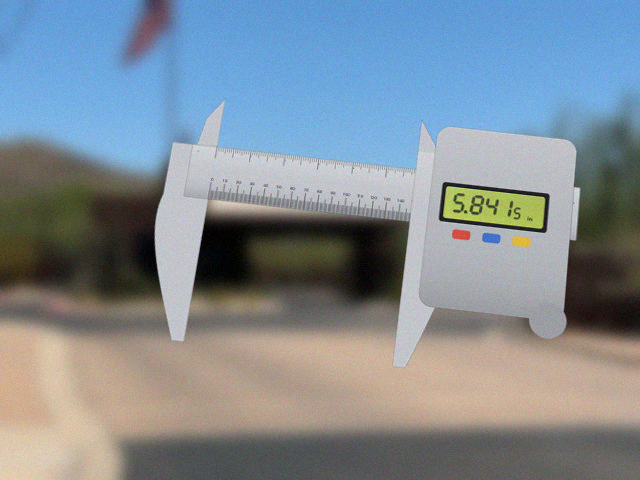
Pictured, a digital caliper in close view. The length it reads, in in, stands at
5.8415 in
